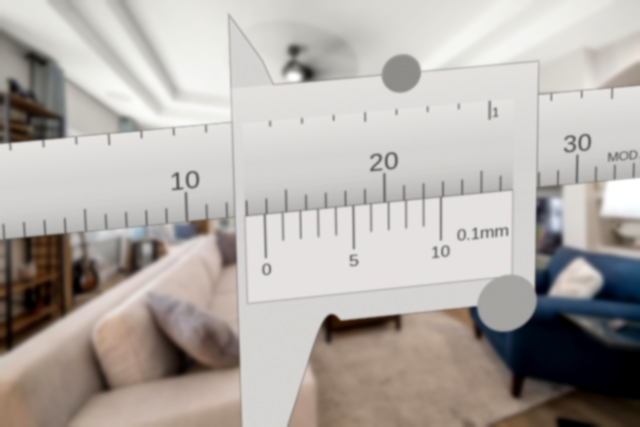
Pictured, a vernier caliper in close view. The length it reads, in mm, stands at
13.9 mm
